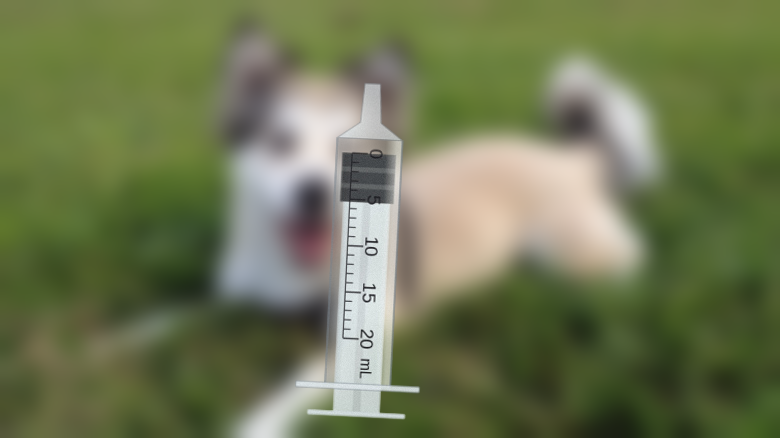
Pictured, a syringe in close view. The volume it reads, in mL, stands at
0 mL
